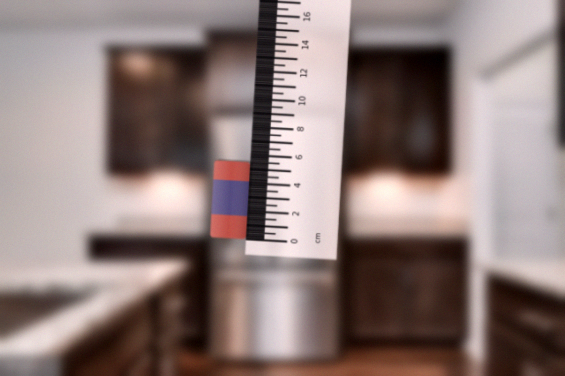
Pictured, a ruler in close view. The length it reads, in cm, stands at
5.5 cm
